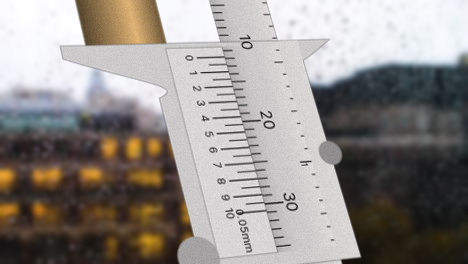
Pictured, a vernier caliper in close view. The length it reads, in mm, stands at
11.8 mm
